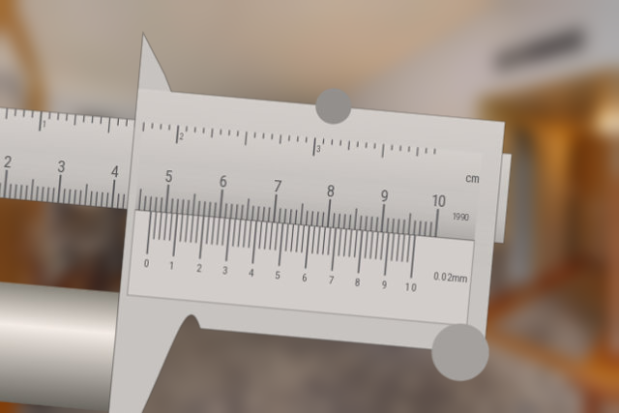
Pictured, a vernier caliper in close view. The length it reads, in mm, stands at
47.2 mm
